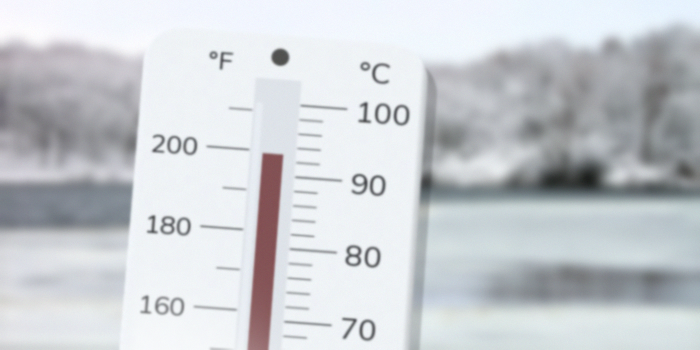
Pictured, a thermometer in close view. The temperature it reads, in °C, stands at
93 °C
